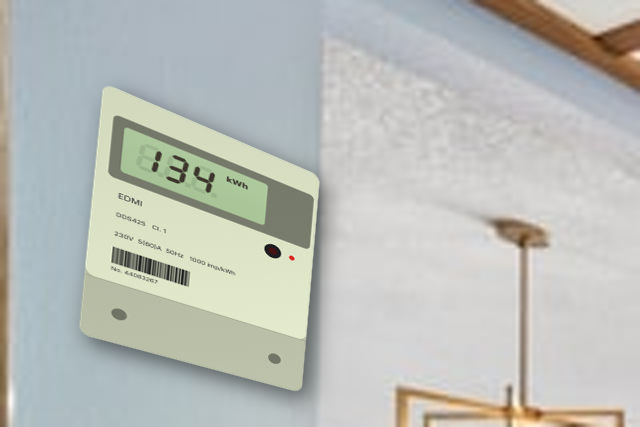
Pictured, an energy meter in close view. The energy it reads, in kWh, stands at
134 kWh
